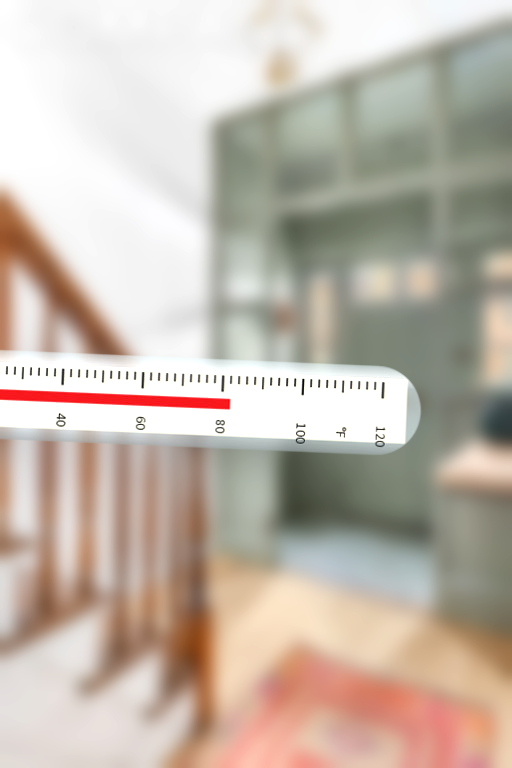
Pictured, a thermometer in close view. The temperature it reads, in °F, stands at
82 °F
